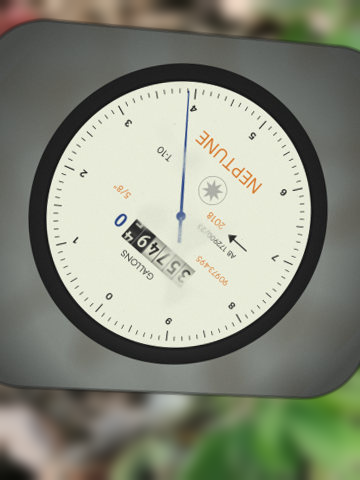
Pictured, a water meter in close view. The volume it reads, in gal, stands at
3574943.9 gal
